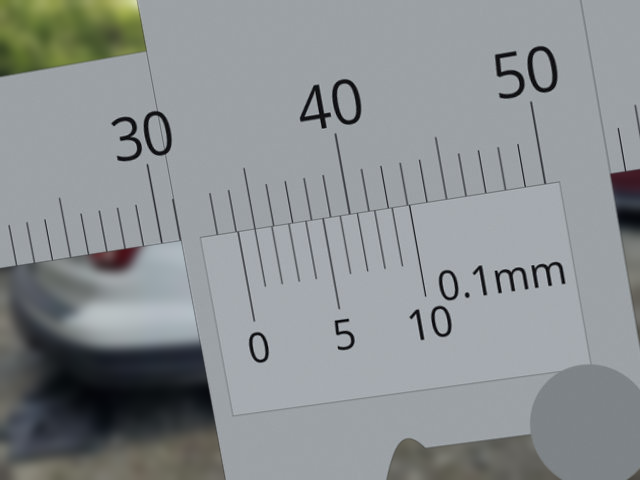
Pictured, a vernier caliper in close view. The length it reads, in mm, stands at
34.1 mm
